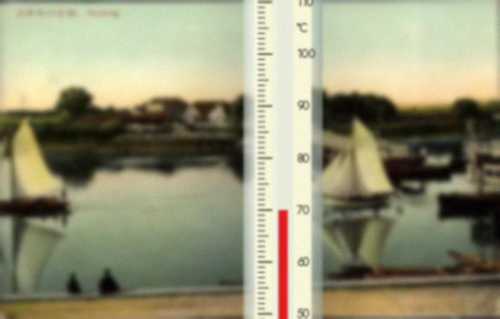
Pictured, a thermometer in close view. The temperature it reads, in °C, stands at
70 °C
